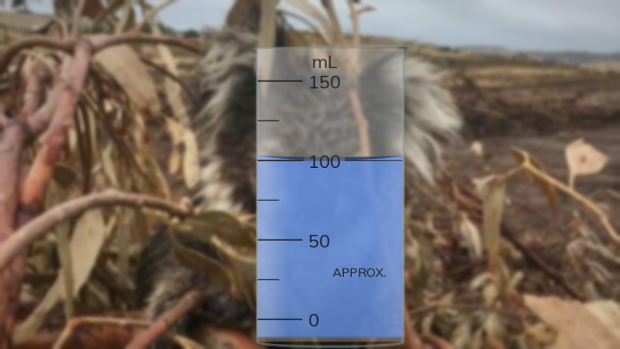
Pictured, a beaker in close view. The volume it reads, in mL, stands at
100 mL
